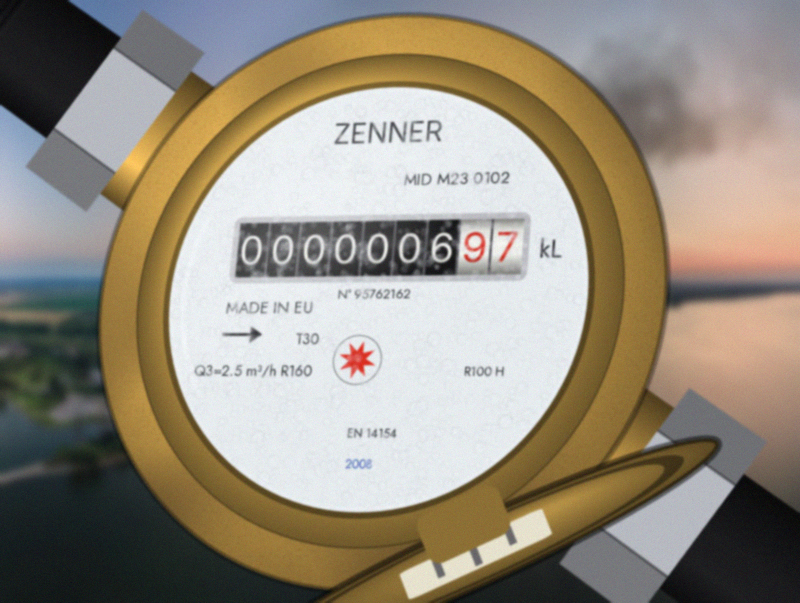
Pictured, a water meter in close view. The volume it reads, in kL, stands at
6.97 kL
